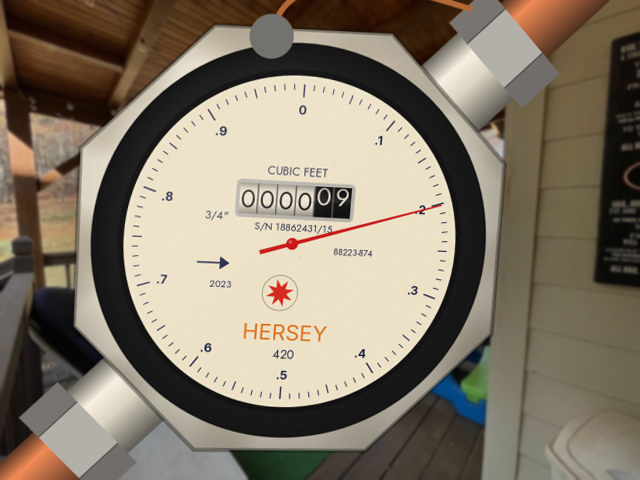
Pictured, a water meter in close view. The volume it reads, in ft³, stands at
9.20 ft³
